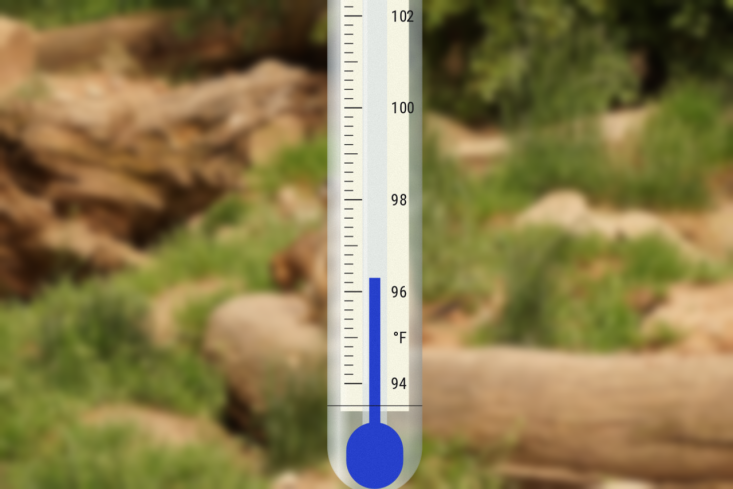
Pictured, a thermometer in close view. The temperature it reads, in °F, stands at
96.3 °F
